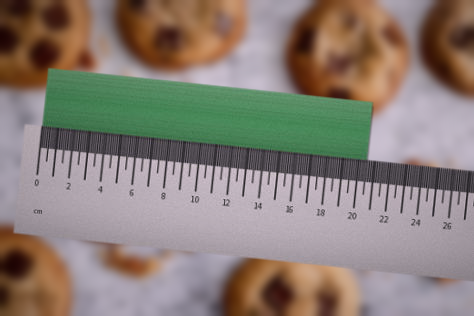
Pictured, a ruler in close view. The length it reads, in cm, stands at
20.5 cm
